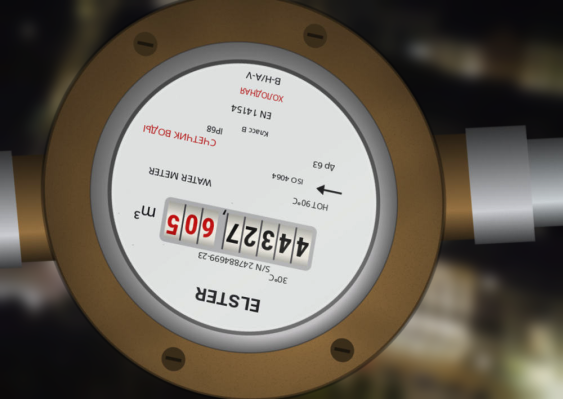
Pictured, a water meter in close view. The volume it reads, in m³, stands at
44327.605 m³
